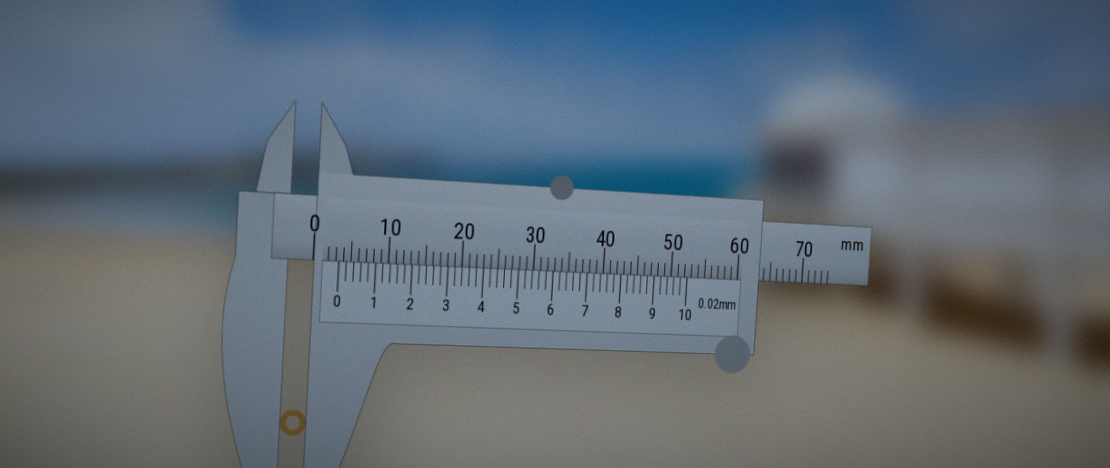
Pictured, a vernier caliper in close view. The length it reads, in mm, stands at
3.4 mm
